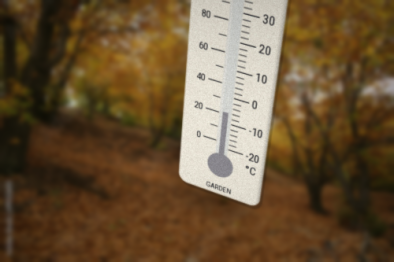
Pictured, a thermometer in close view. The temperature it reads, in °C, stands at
-6 °C
